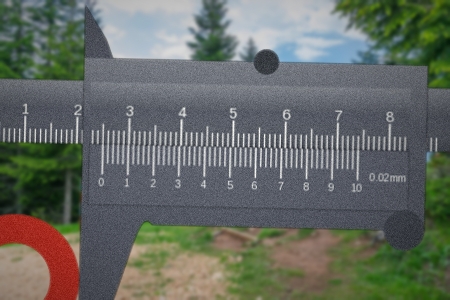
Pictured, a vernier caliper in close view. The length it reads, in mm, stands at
25.0 mm
